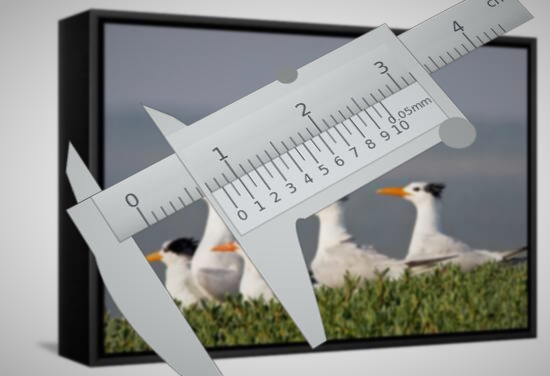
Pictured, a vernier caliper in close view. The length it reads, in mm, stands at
8.2 mm
